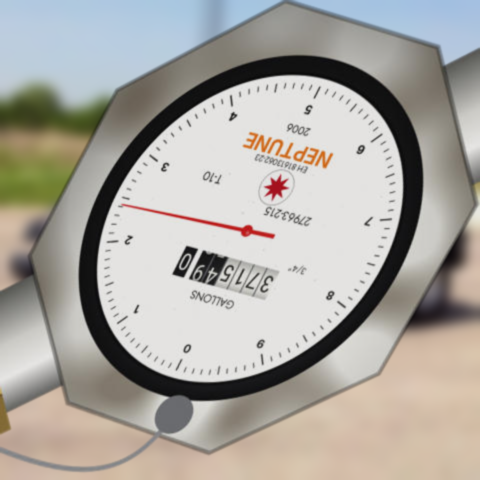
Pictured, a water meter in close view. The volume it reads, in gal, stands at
3715492.4 gal
